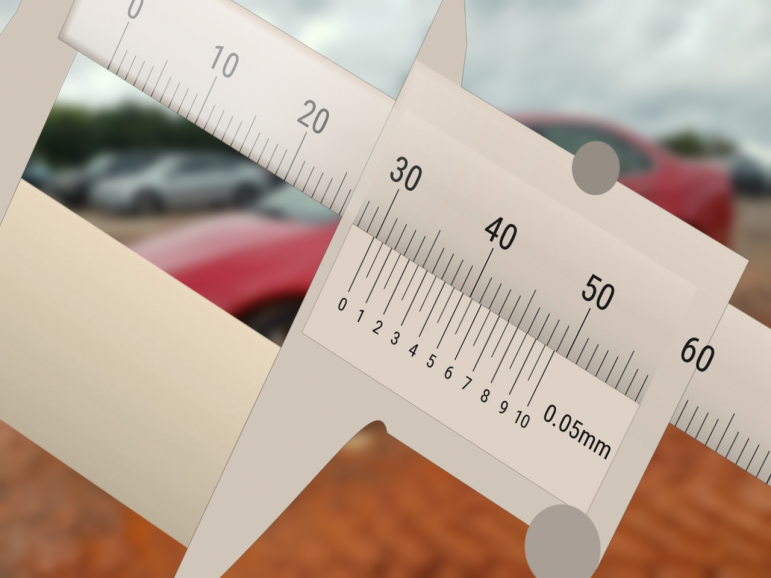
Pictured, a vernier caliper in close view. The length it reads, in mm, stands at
29.8 mm
